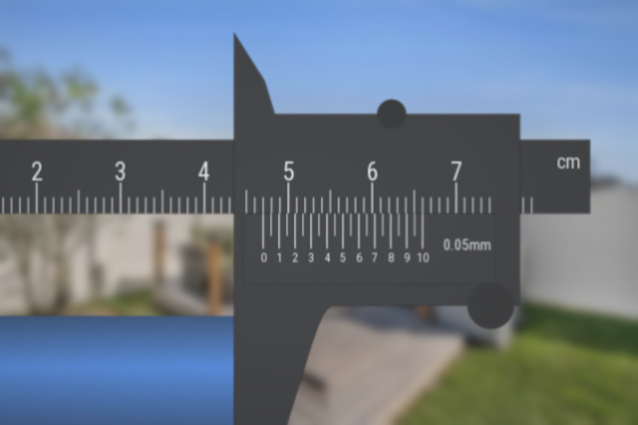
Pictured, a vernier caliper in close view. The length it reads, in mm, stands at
47.0 mm
